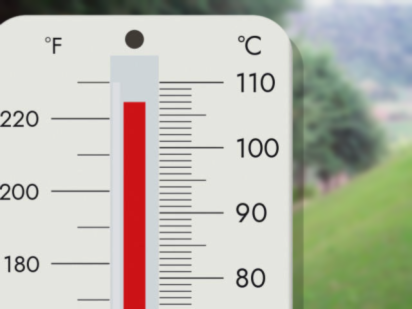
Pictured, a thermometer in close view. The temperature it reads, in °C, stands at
107 °C
